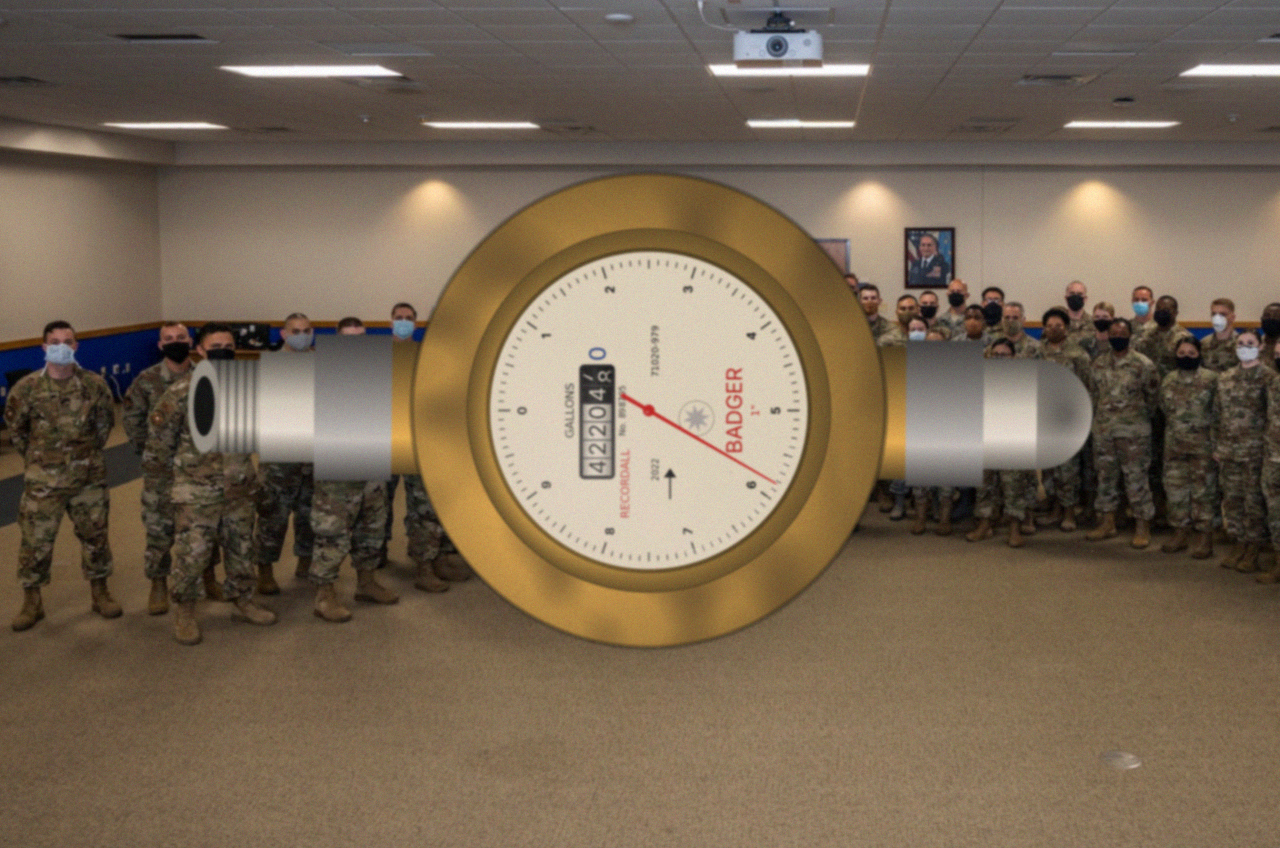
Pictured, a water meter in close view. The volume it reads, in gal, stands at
4220475.8 gal
